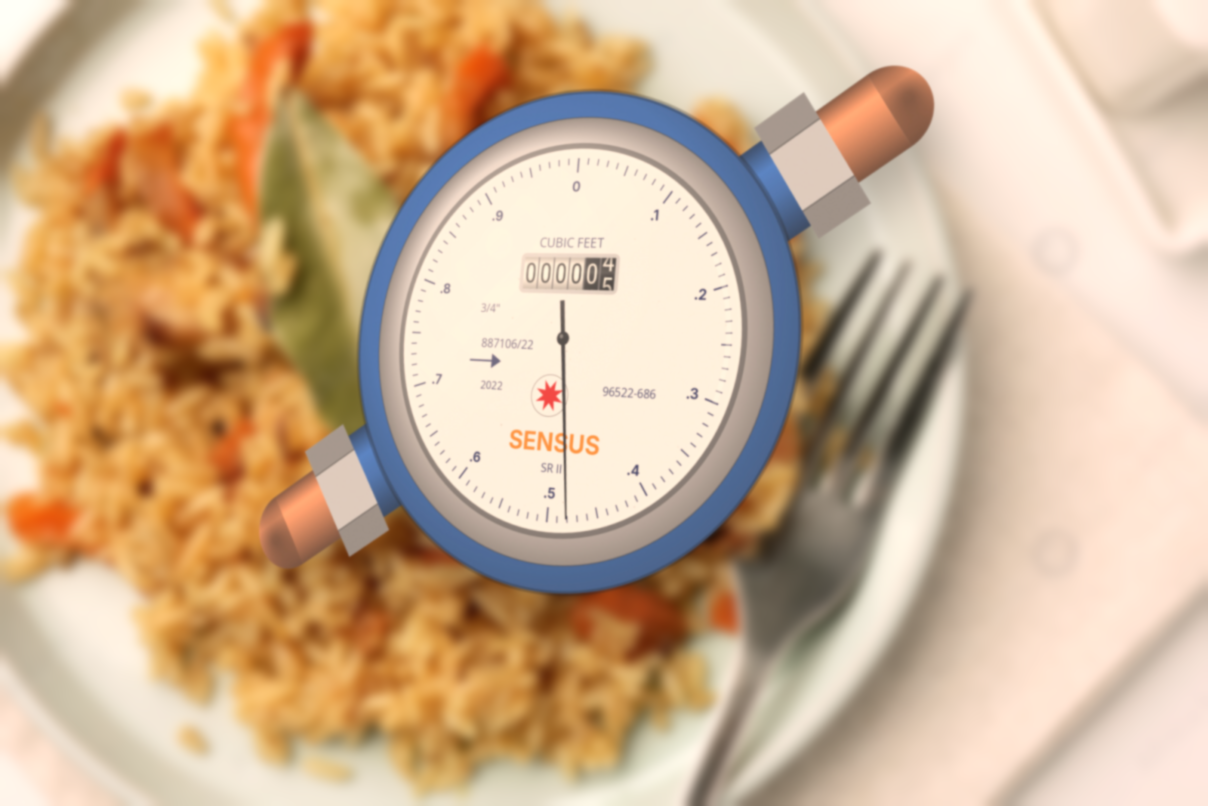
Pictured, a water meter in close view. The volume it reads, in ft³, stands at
4.48 ft³
